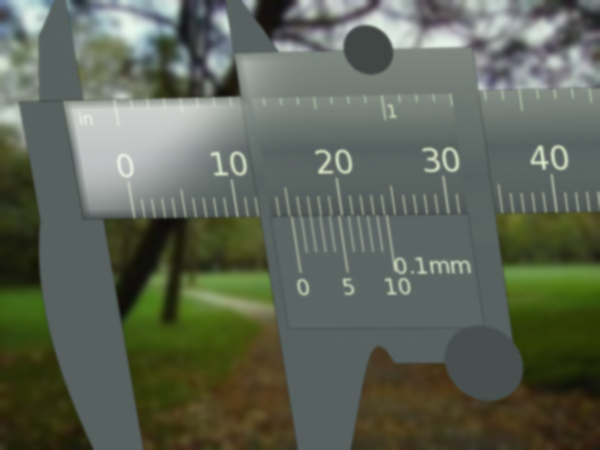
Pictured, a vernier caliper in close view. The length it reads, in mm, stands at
15.2 mm
